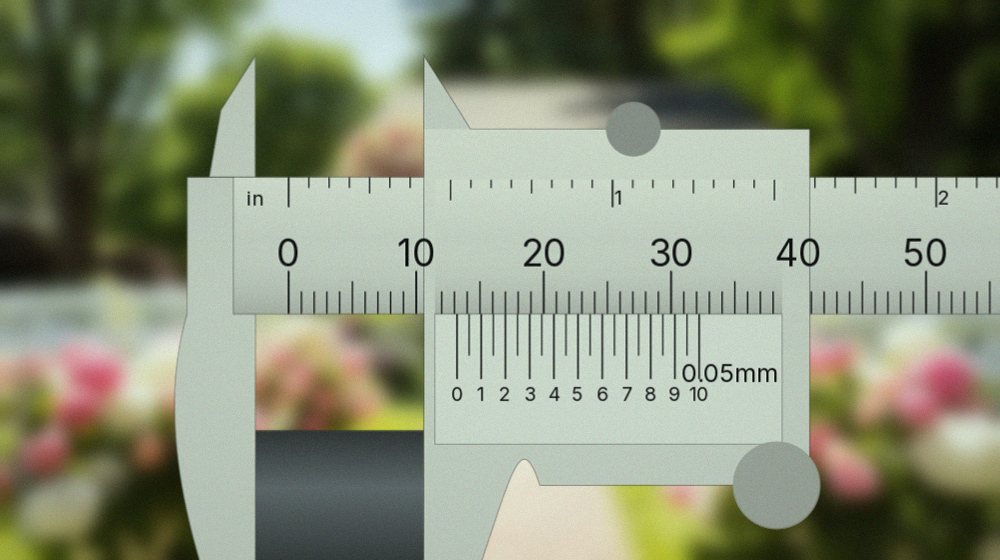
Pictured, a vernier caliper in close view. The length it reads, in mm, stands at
13.2 mm
